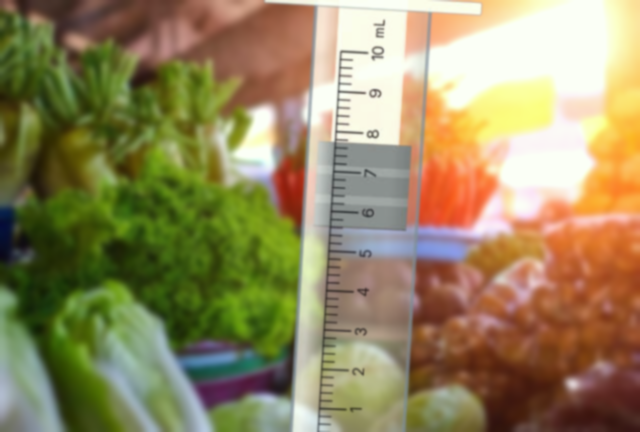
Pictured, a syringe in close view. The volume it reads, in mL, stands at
5.6 mL
